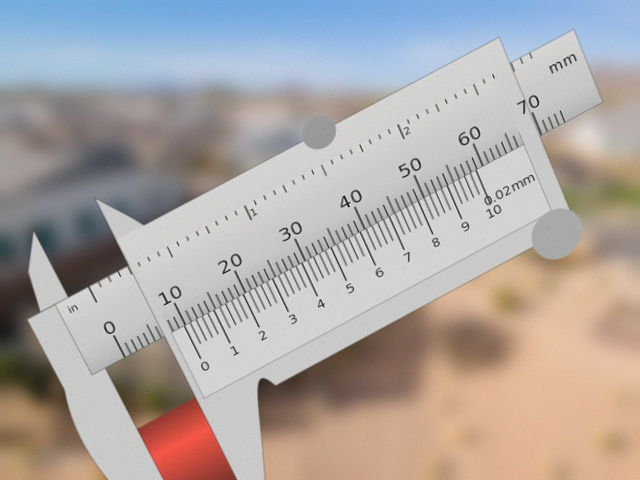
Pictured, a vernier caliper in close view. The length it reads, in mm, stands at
9.8 mm
